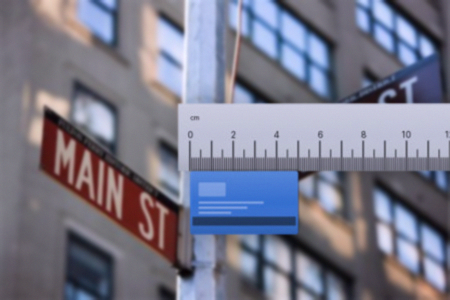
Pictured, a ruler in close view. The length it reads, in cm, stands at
5 cm
